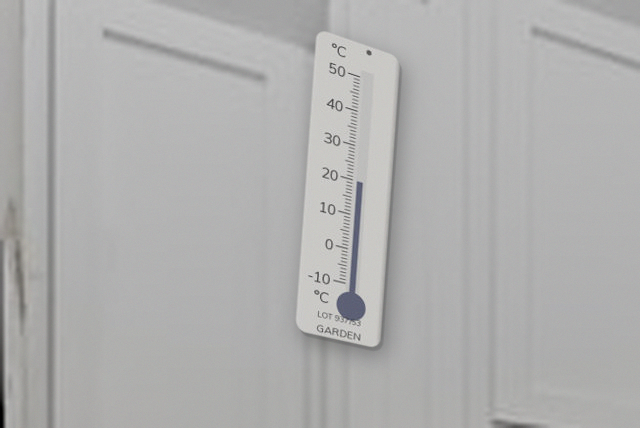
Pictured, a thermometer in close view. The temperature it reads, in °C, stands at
20 °C
